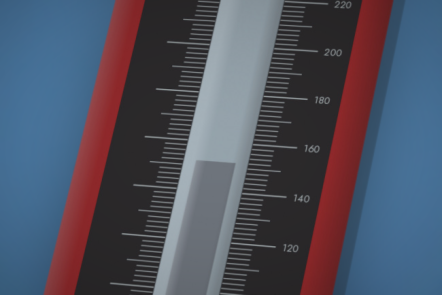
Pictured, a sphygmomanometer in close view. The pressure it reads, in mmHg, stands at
152 mmHg
